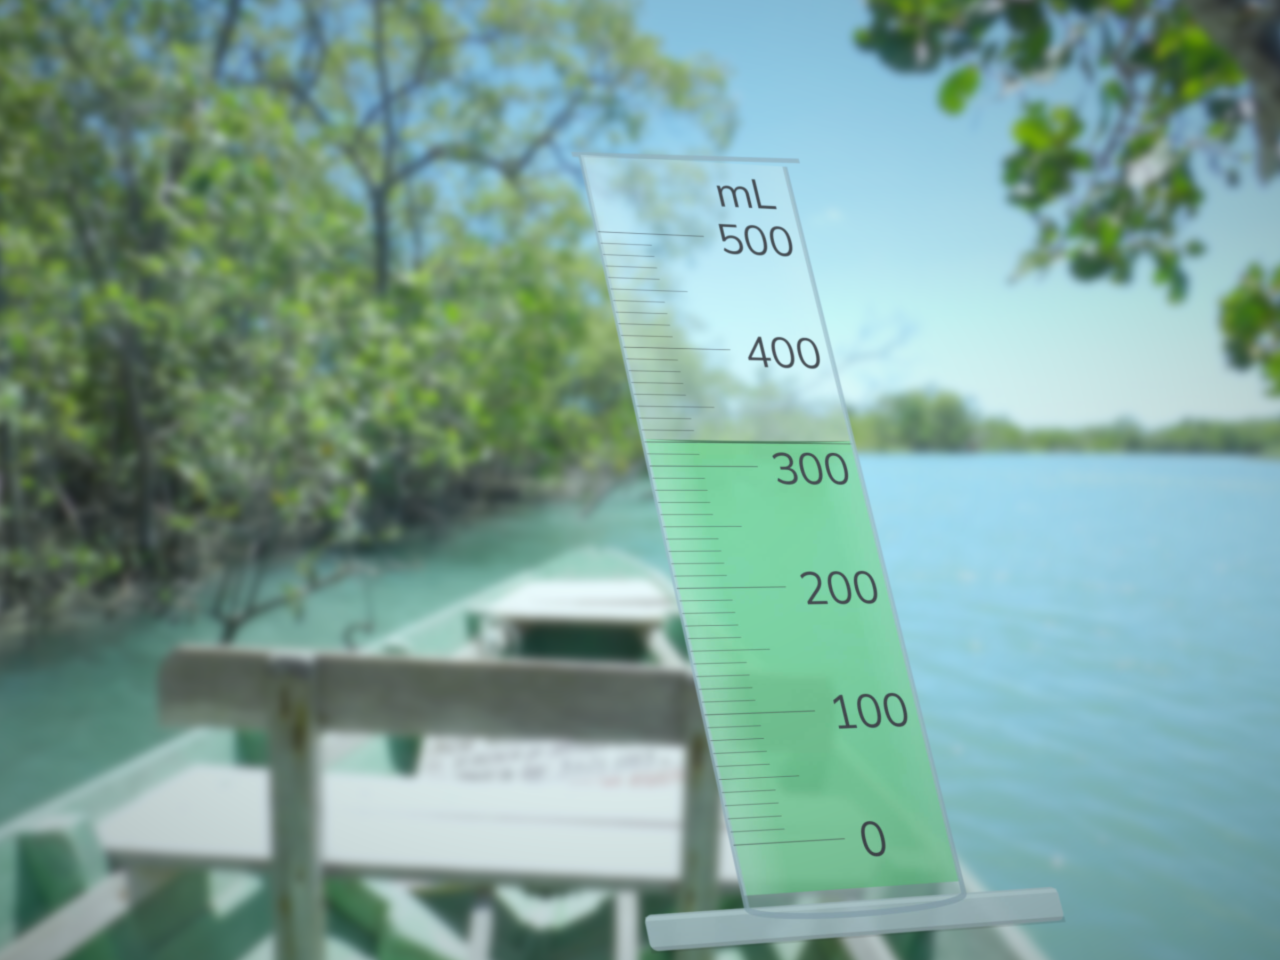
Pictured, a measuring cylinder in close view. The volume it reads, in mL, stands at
320 mL
